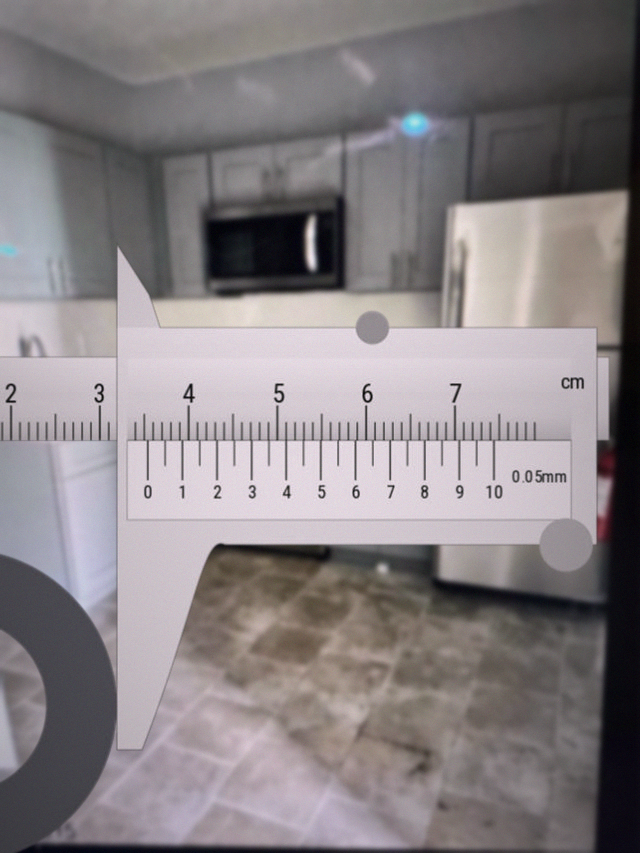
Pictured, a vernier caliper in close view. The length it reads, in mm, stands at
35.4 mm
